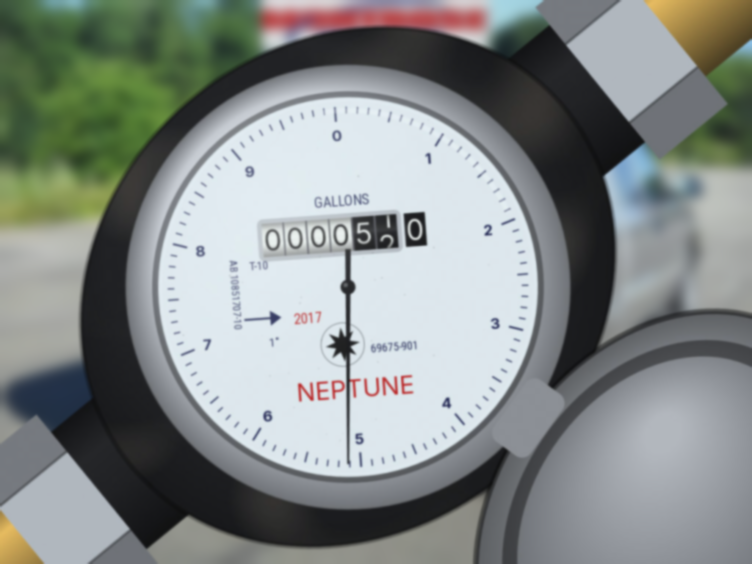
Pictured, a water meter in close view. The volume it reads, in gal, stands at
515.1 gal
